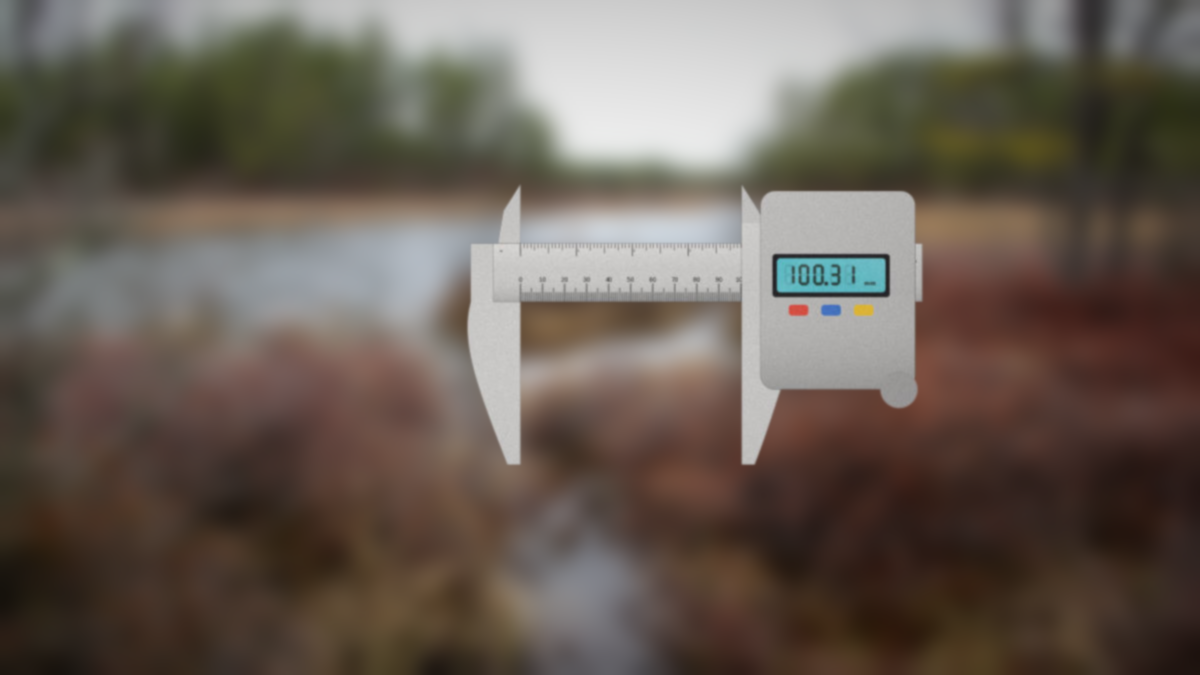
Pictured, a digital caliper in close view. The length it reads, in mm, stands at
100.31 mm
